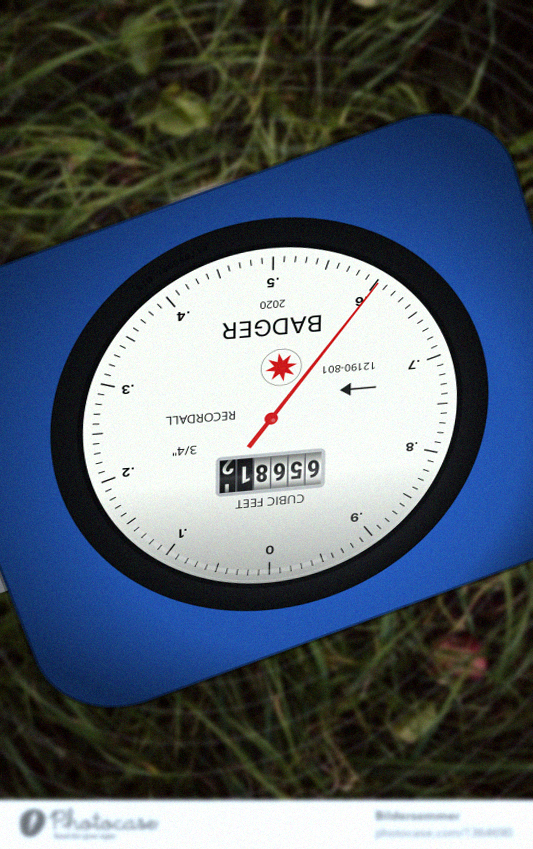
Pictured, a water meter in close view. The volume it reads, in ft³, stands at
656811.60 ft³
